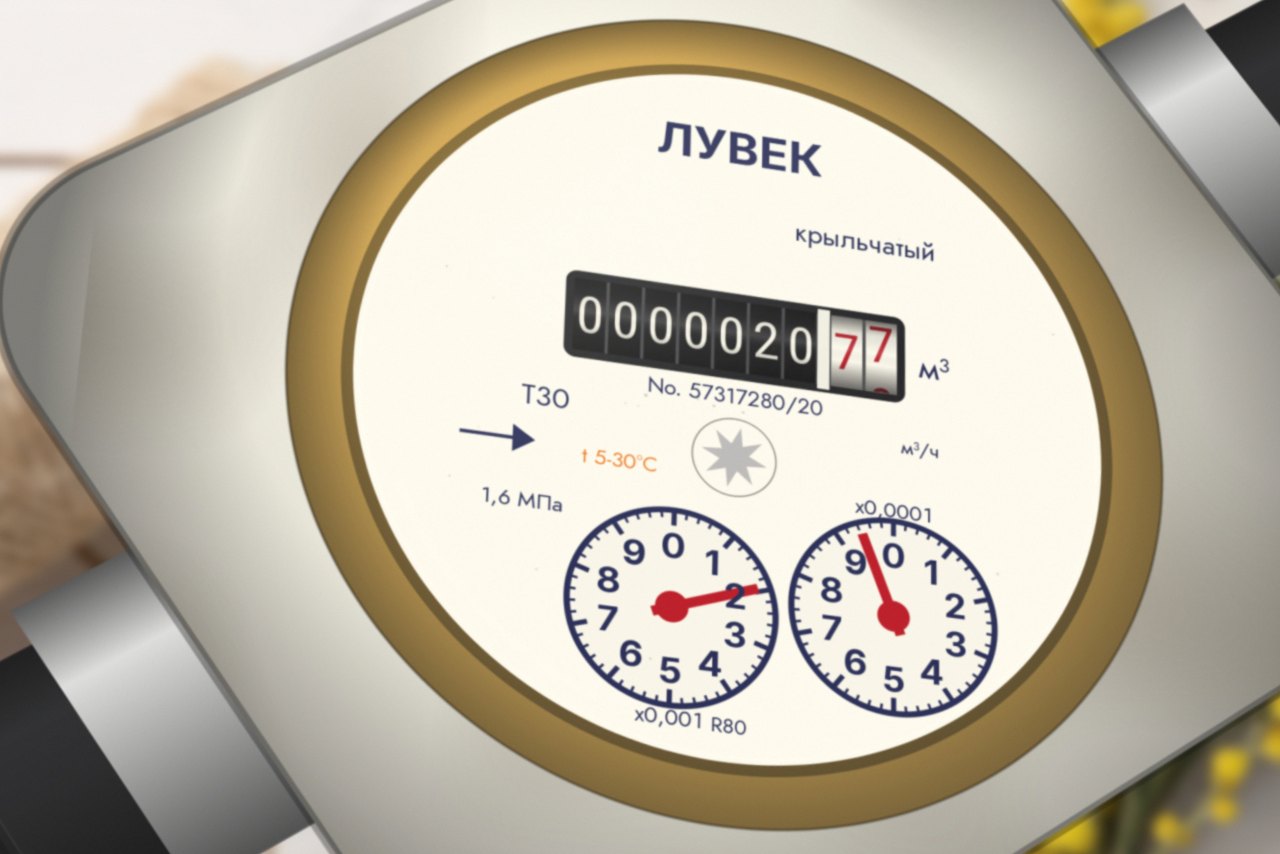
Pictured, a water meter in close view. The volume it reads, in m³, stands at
20.7719 m³
